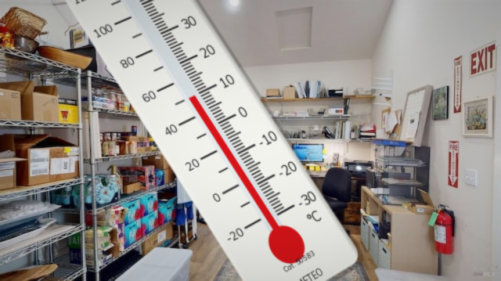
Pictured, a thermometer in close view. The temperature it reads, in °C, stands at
10 °C
